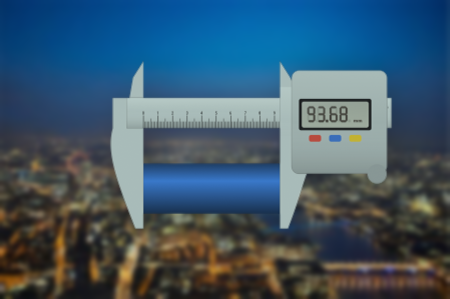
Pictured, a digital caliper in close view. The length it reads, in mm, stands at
93.68 mm
